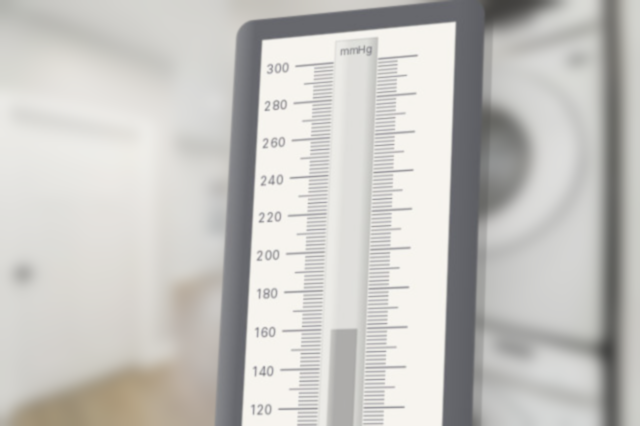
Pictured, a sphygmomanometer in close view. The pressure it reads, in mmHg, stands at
160 mmHg
